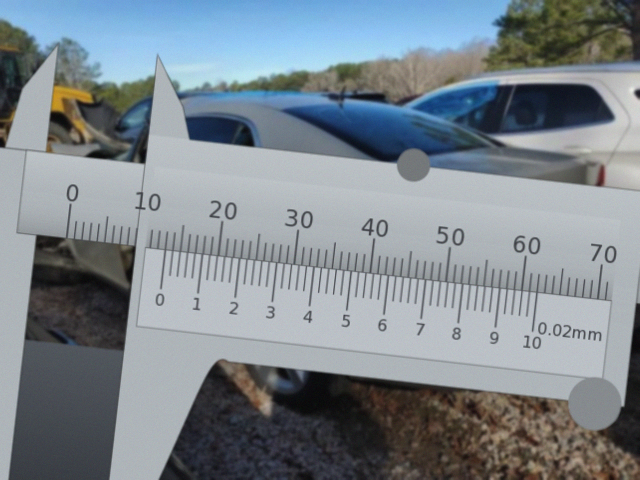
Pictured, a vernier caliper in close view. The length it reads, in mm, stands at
13.0 mm
